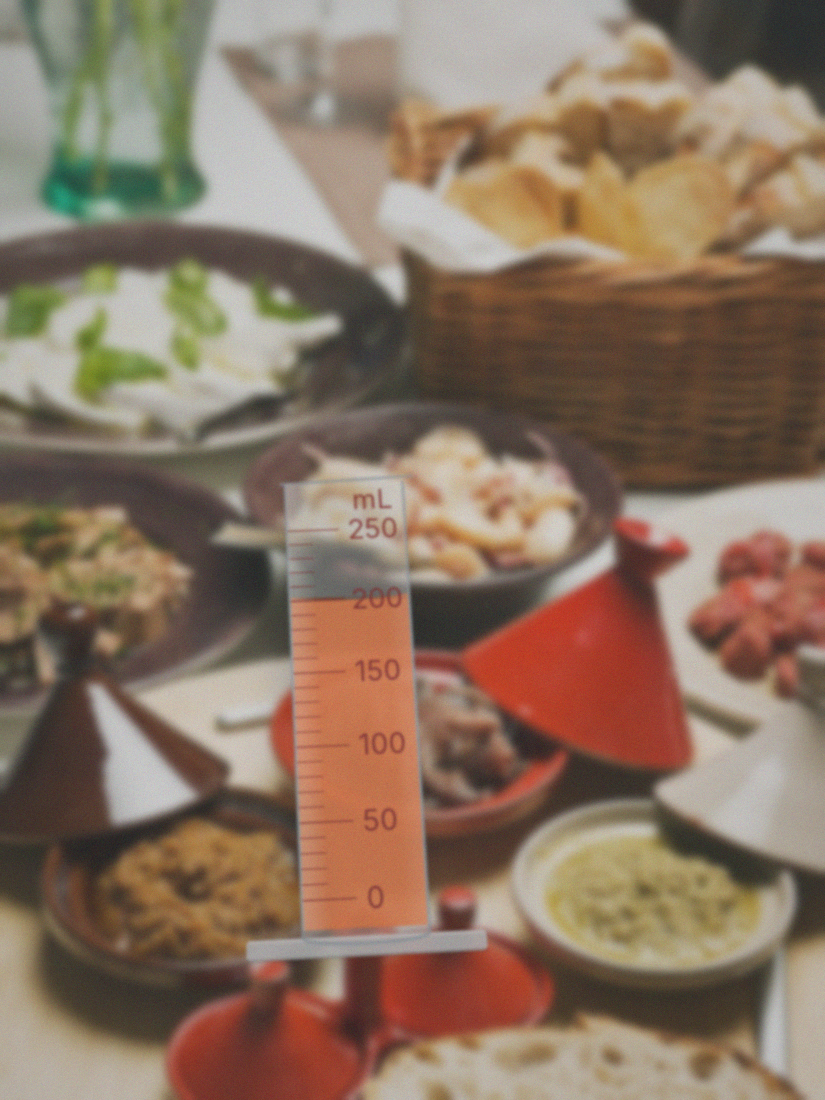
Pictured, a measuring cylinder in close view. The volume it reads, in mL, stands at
200 mL
